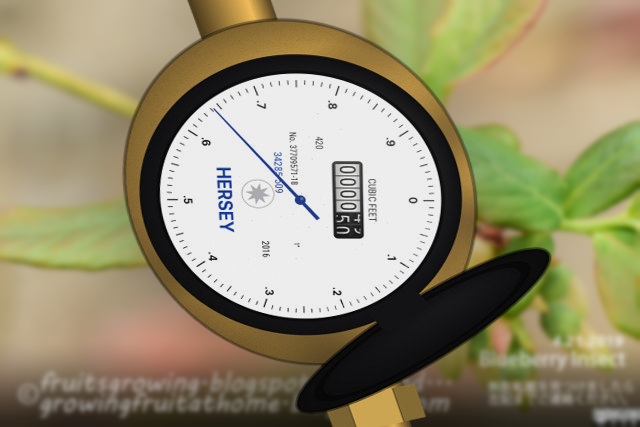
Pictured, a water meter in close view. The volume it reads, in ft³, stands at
49.64 ft³
